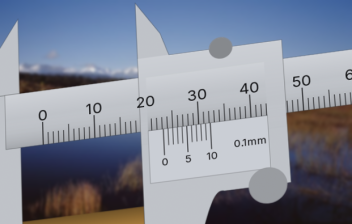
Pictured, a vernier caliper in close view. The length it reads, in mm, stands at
23.2 mm
